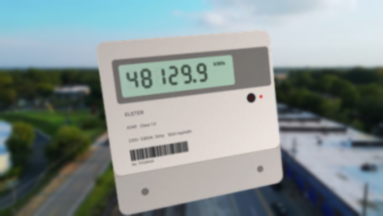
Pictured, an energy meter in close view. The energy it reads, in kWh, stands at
48129.9 kWh
